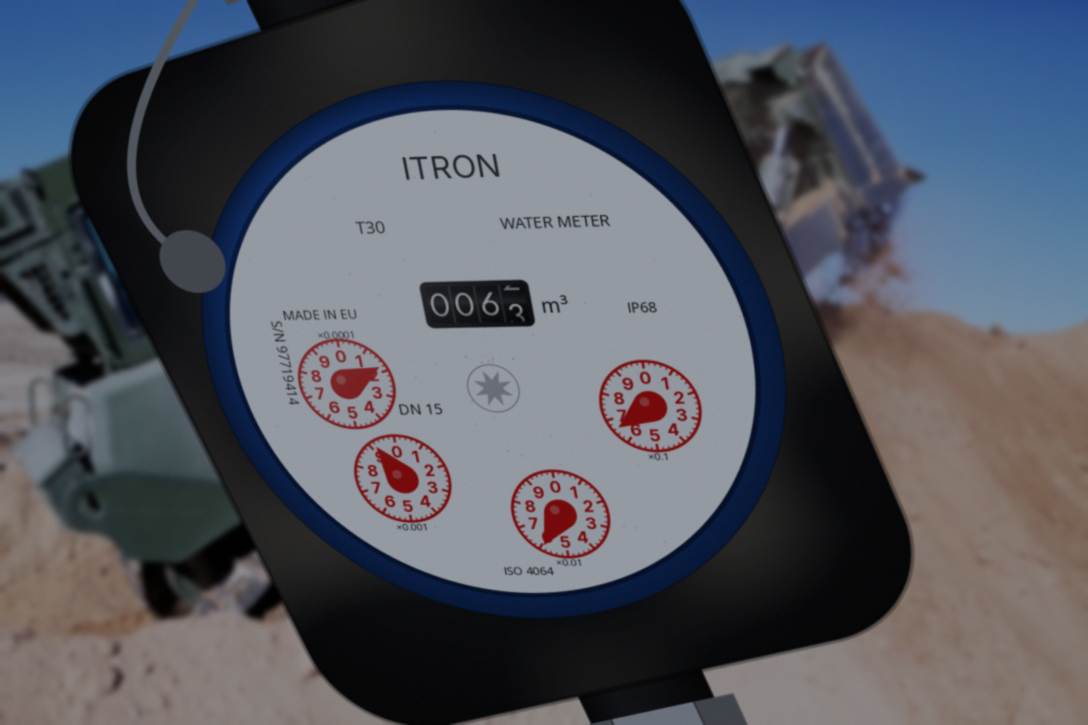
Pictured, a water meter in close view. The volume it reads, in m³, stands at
62.6591 m³
